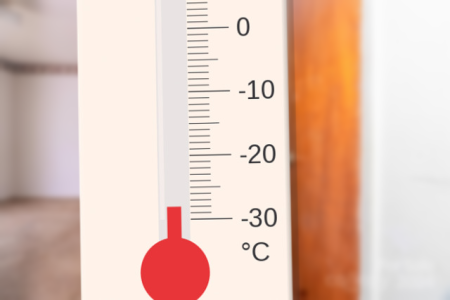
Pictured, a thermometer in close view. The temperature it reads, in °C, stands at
-28 °C
